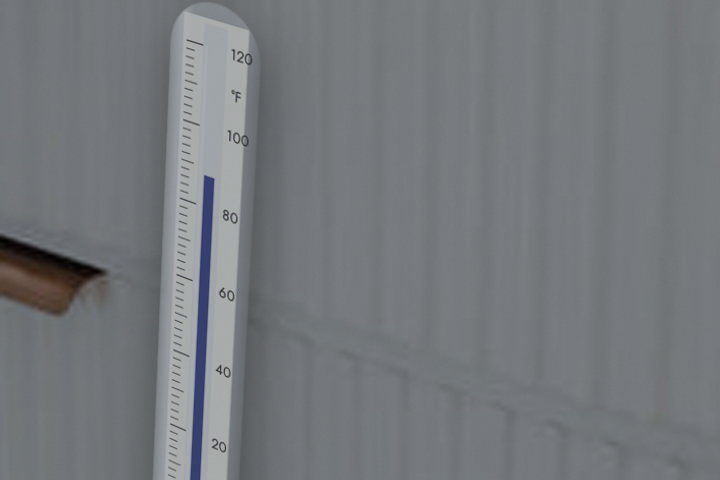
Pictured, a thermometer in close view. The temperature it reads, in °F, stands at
88 °F
